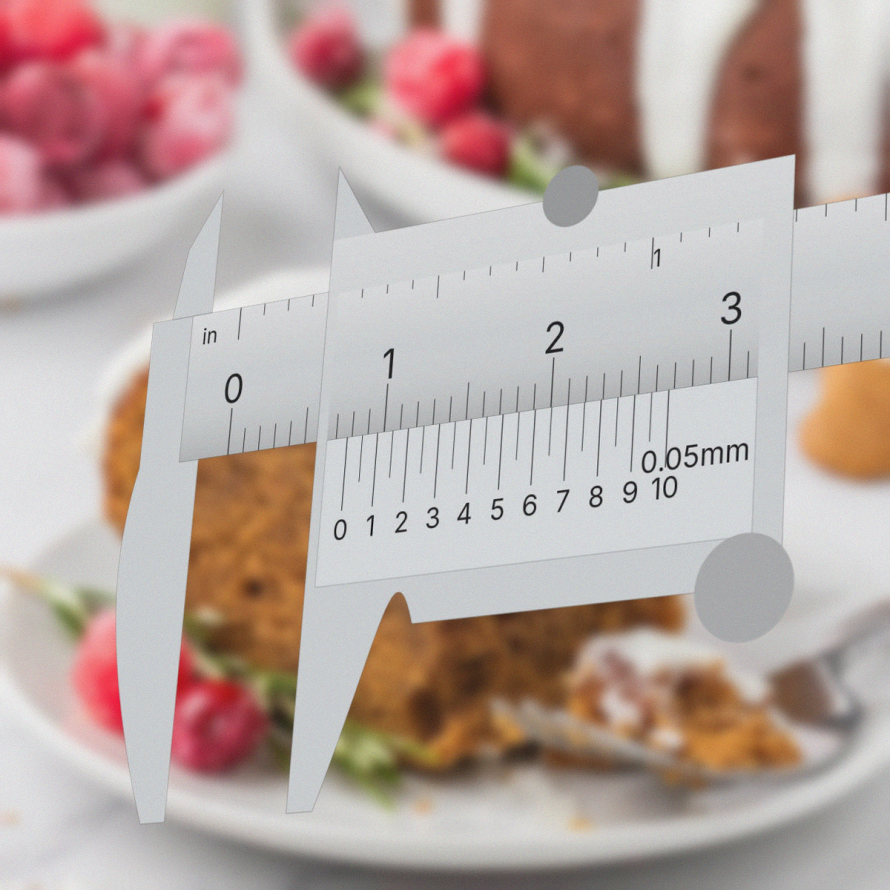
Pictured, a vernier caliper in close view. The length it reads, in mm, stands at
7.7 mm
